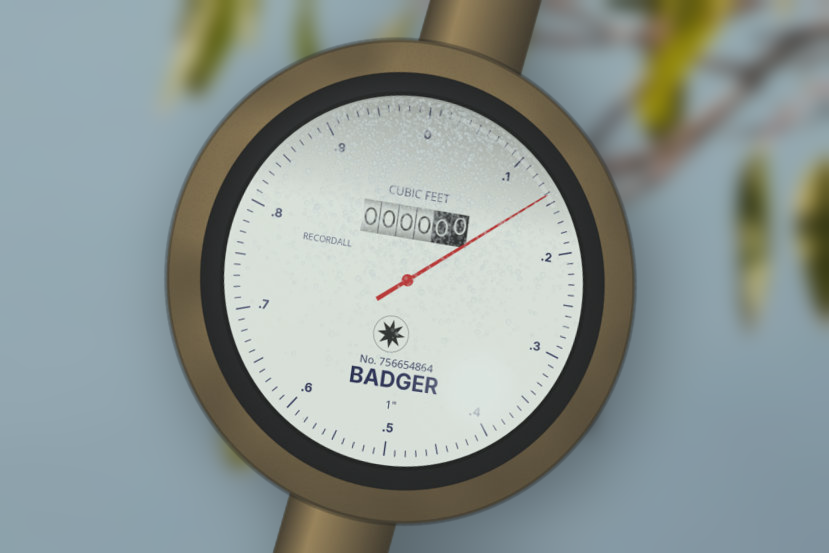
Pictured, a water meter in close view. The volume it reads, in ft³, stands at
0.14 ft³
